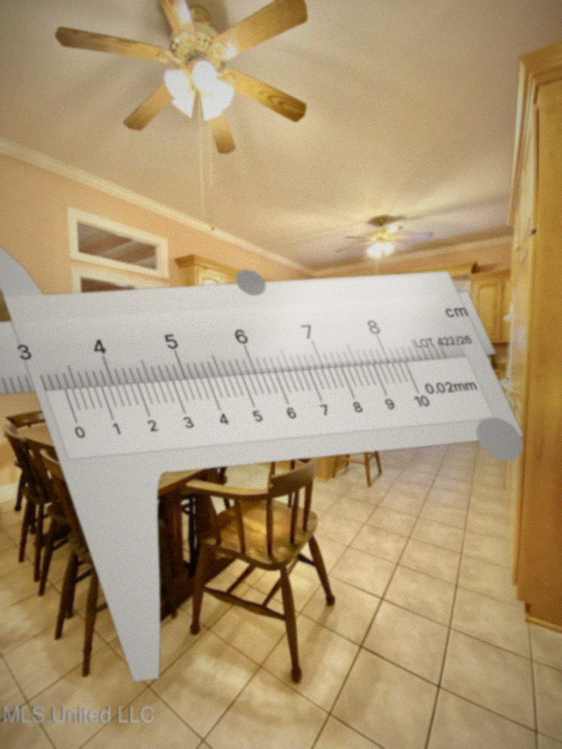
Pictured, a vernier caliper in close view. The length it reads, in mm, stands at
33.5 mm
